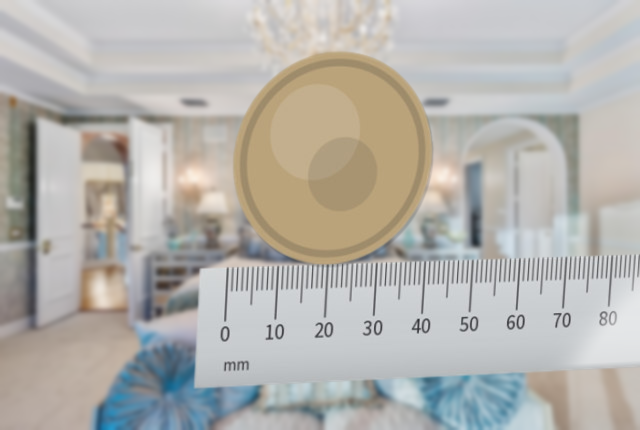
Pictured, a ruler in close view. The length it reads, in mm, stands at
40 mm
